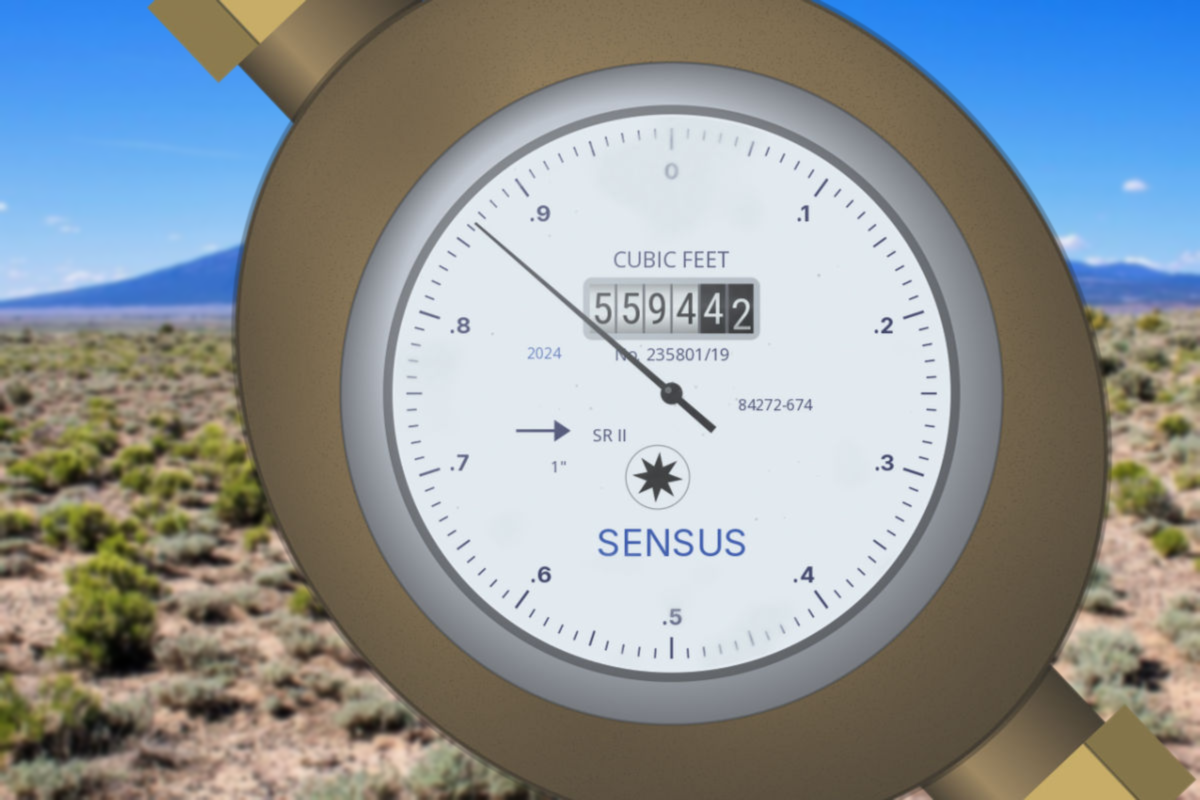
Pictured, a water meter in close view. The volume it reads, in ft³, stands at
559441.86 ft³
